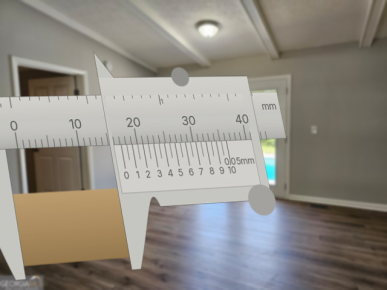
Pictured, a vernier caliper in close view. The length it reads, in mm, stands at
17.2 mm
